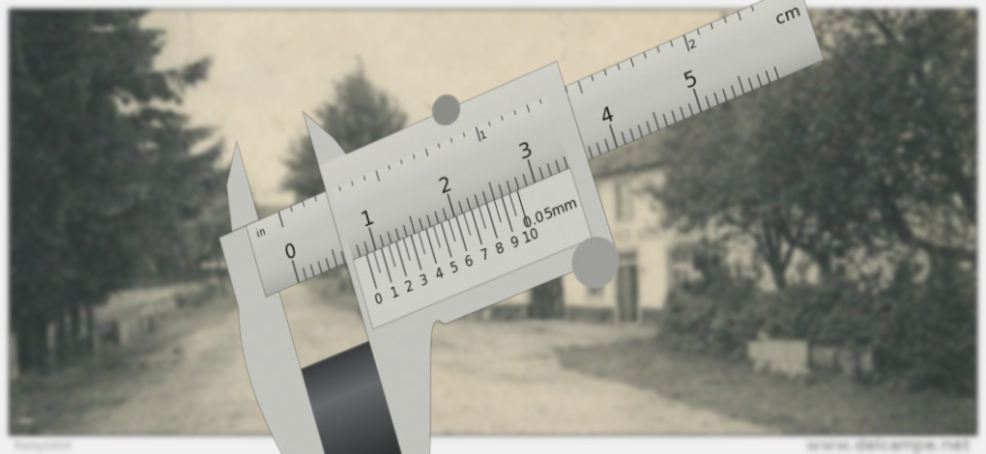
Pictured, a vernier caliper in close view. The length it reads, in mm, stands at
8.8 mm
